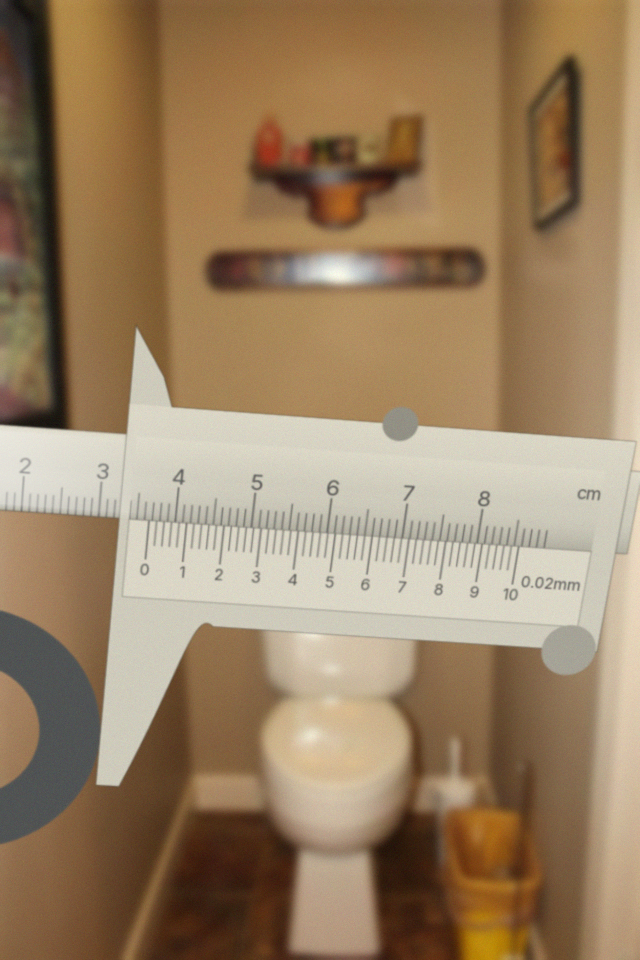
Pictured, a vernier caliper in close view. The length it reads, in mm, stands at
36.6 mm
